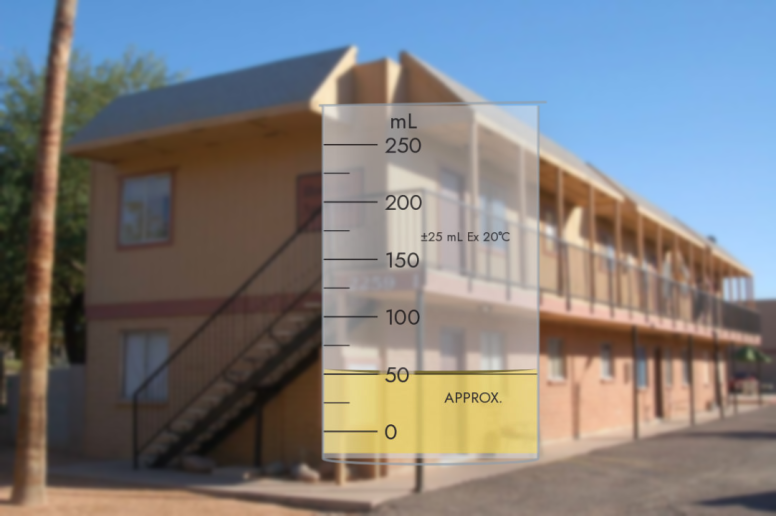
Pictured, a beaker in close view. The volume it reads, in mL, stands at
50 mL
